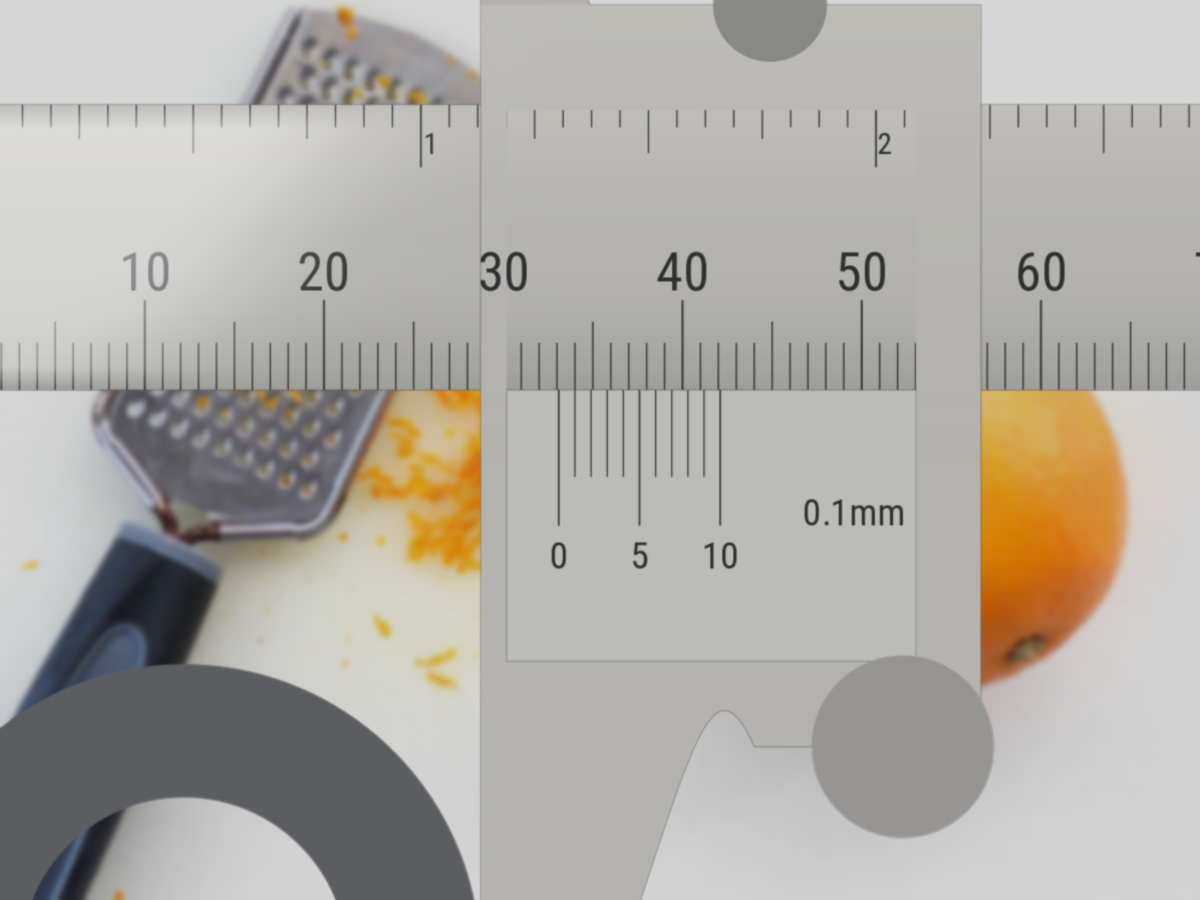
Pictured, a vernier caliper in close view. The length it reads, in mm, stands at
33.1 mm
